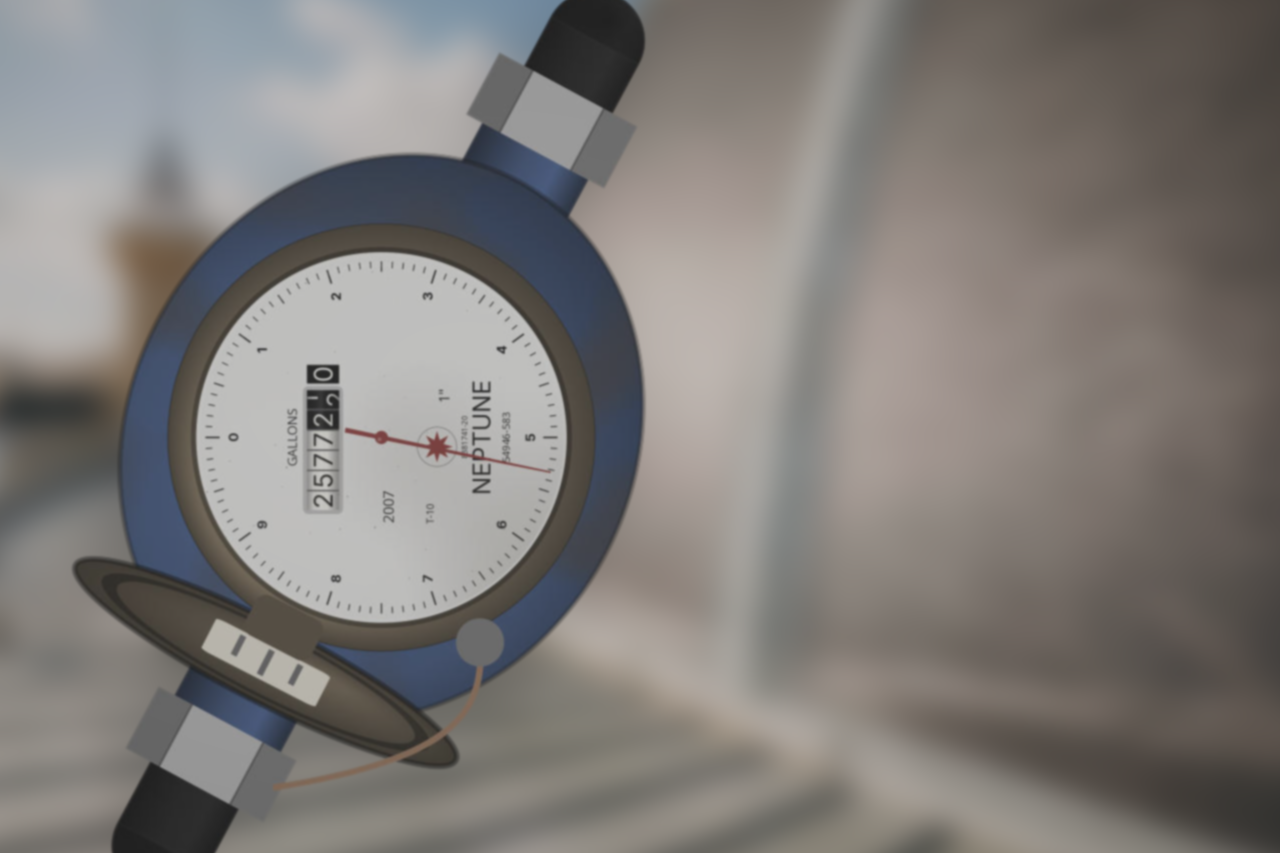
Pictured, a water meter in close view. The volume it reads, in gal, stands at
2577215.3 gal
